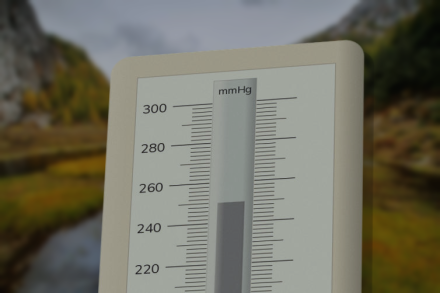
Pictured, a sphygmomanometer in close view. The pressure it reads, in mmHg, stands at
250 mmHg
